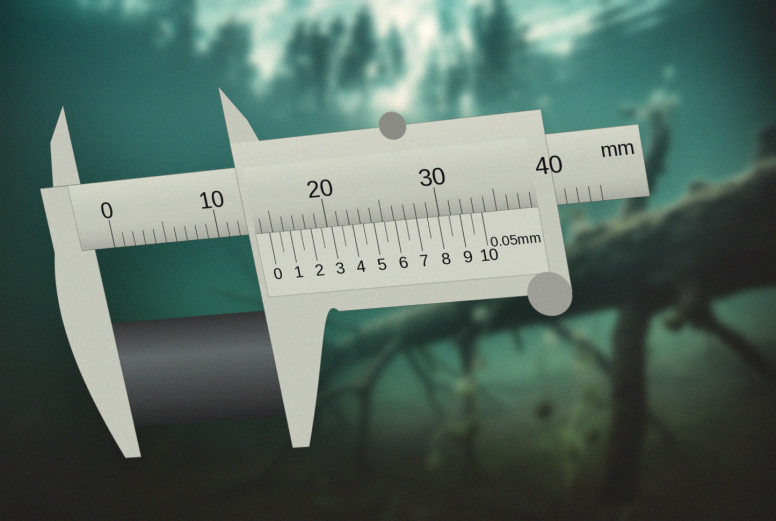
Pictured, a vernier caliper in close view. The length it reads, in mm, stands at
14.7 mm
